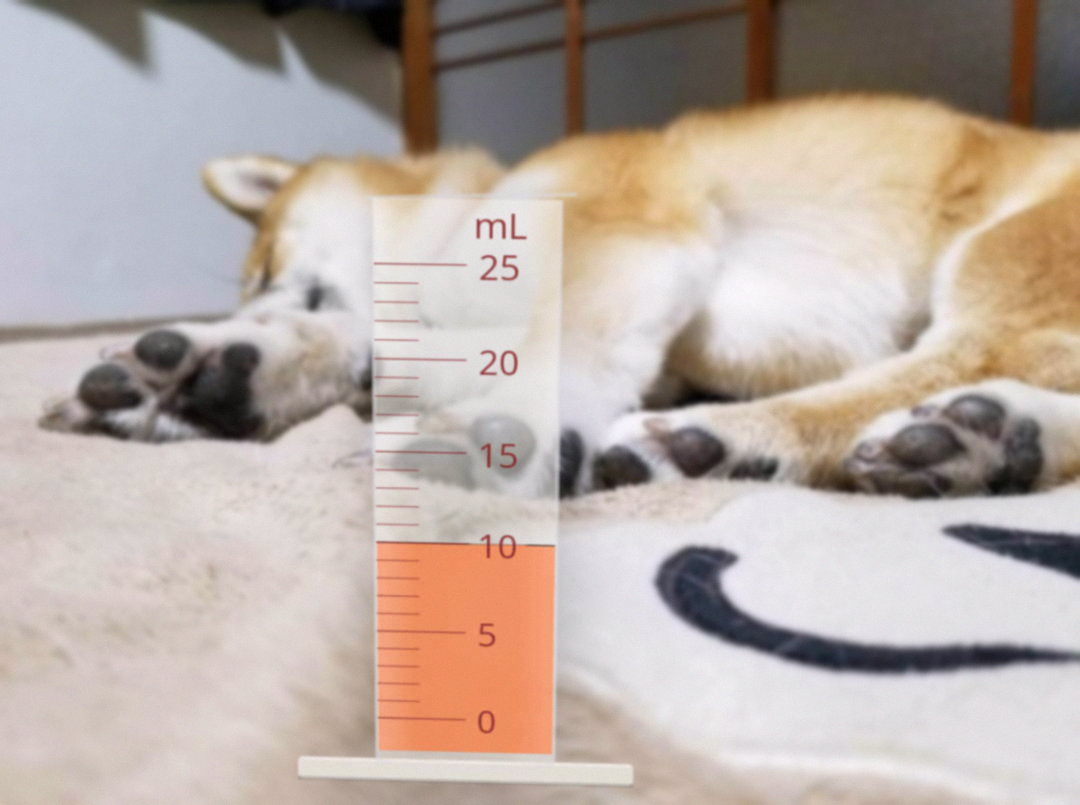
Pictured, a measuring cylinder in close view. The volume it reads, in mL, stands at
10 mL
